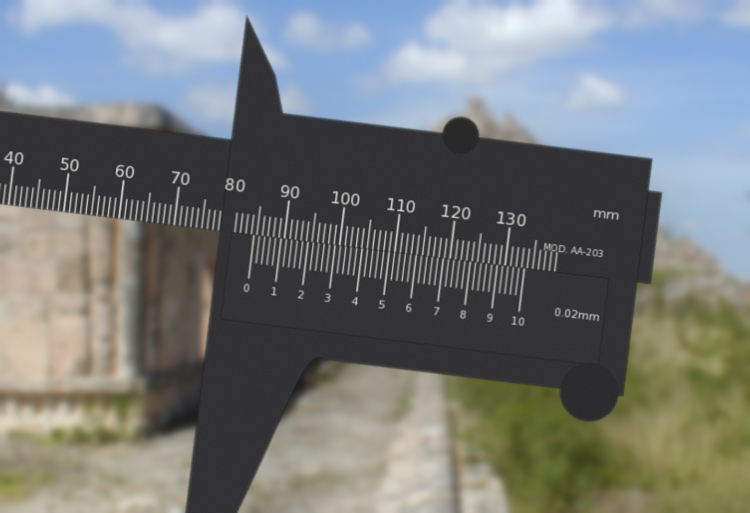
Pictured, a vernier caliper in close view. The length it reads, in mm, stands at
84.5 mm
